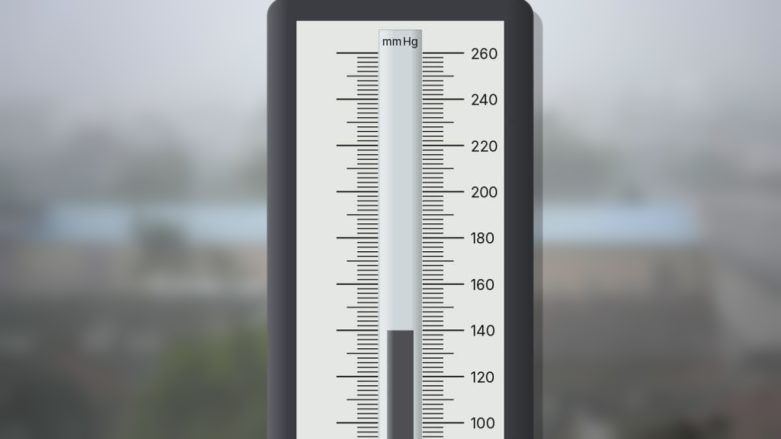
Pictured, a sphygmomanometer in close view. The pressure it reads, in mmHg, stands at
140 mmHg
